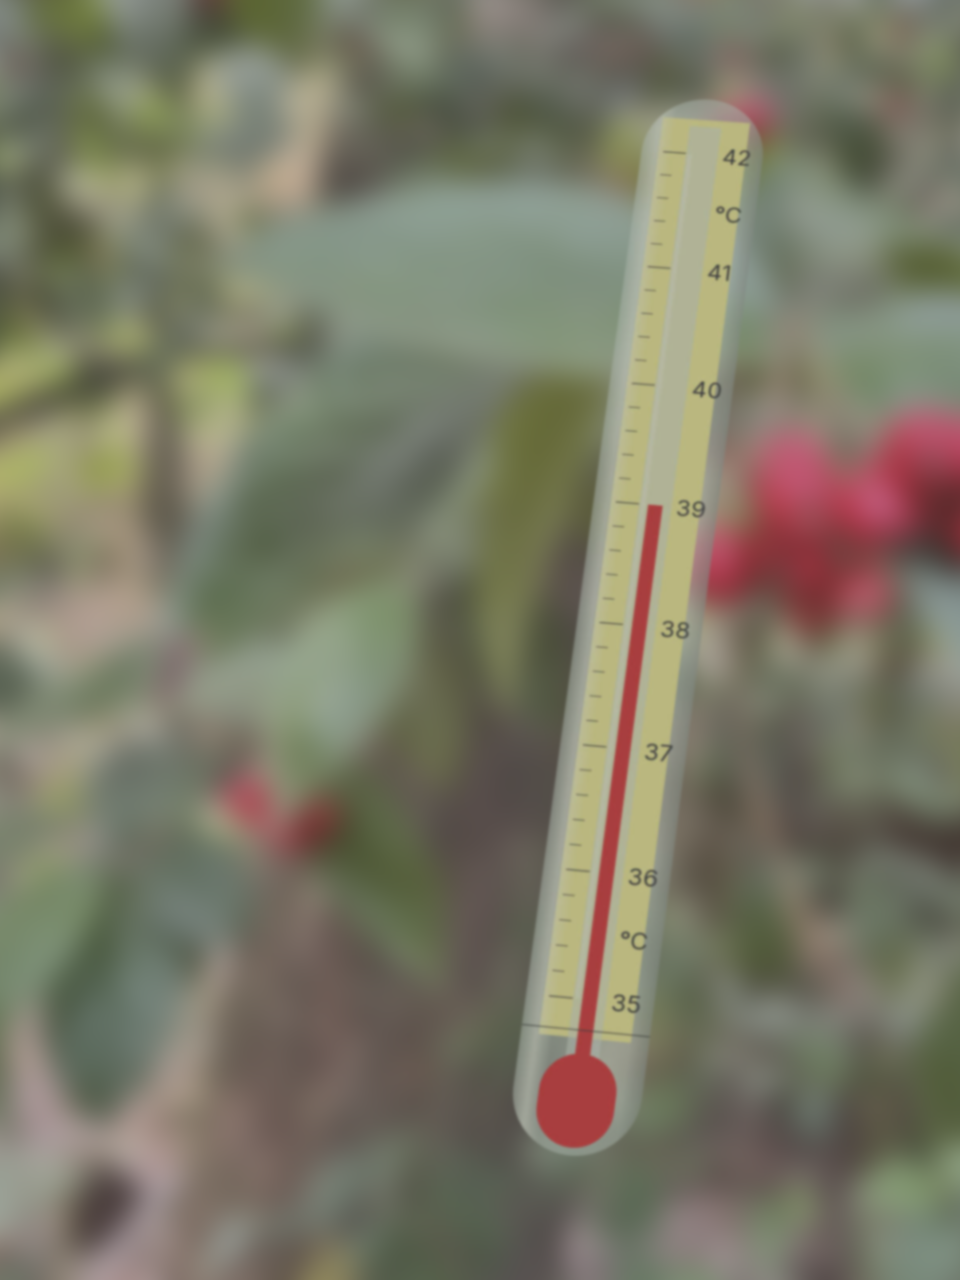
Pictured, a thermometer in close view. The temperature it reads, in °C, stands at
39 °C
